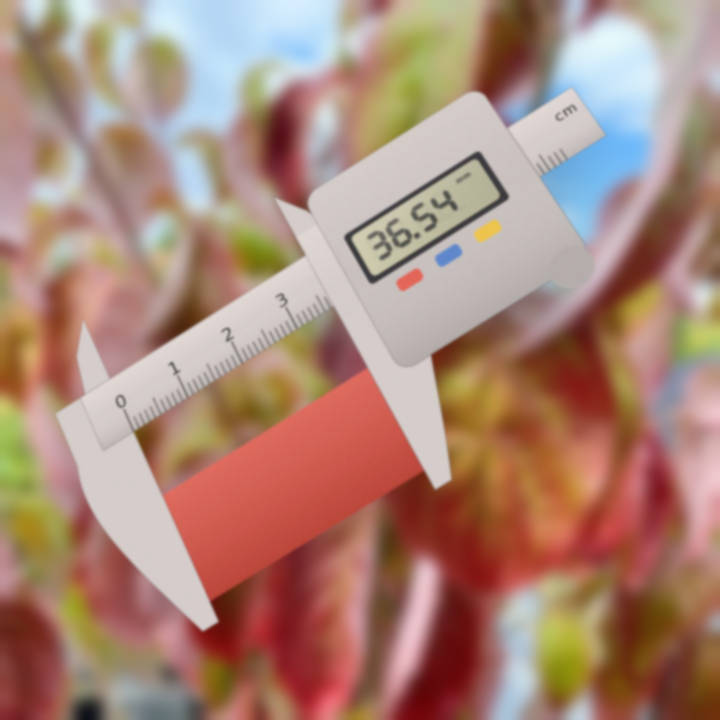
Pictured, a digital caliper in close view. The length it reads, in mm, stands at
36.54 mm
